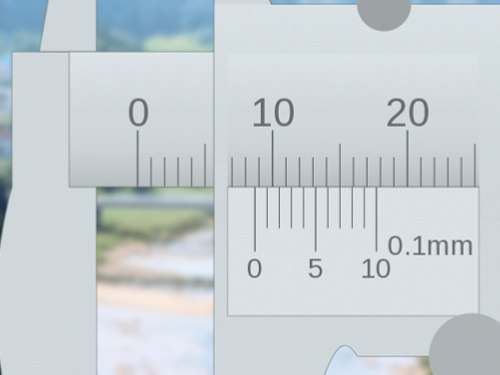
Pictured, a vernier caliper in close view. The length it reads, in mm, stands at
8.7 mm
